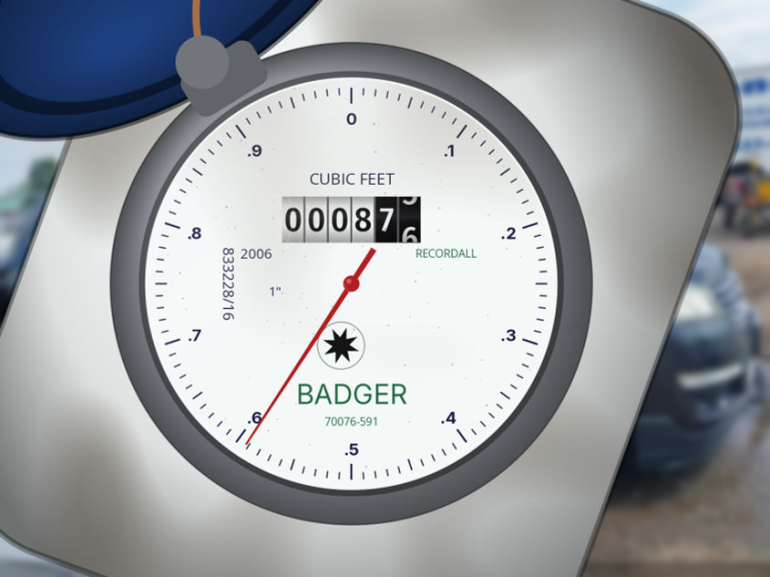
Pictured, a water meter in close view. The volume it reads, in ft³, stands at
875.59 ft³
